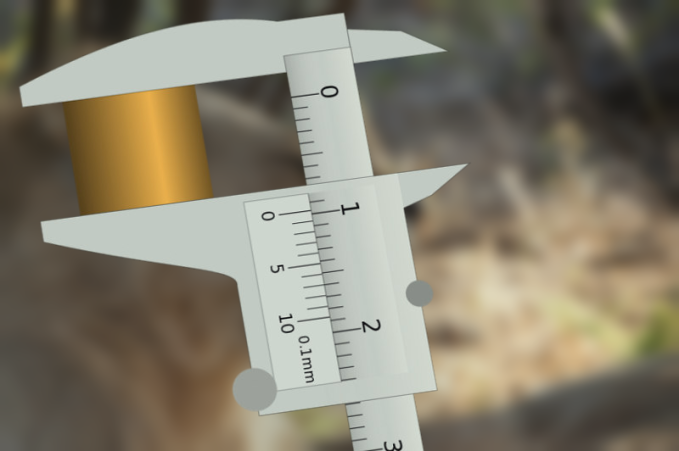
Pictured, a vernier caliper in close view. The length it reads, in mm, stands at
9.7 mm
